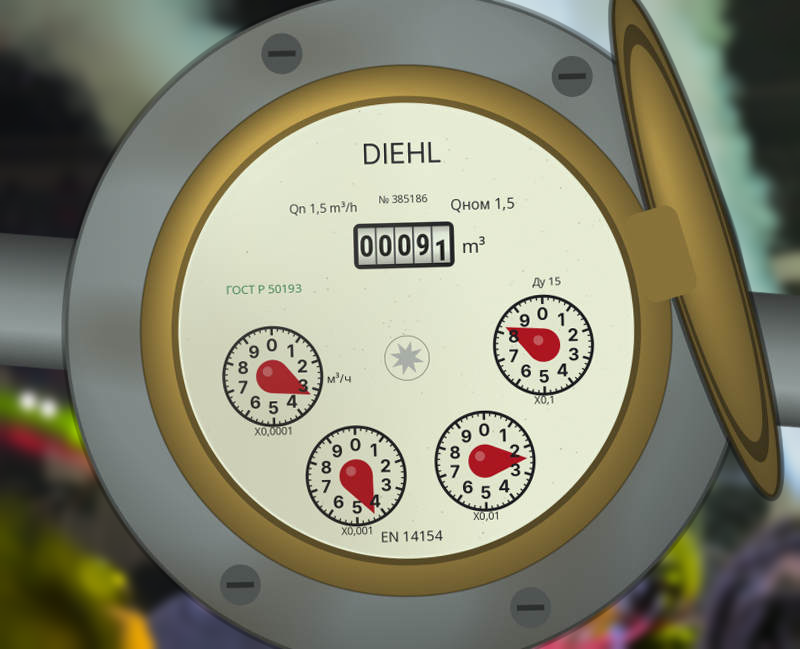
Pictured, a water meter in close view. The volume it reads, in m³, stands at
90.8243 m³
